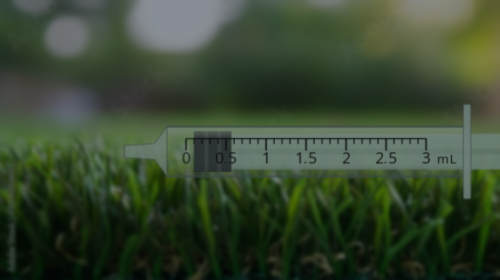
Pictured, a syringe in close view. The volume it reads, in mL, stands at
0.1 mL
